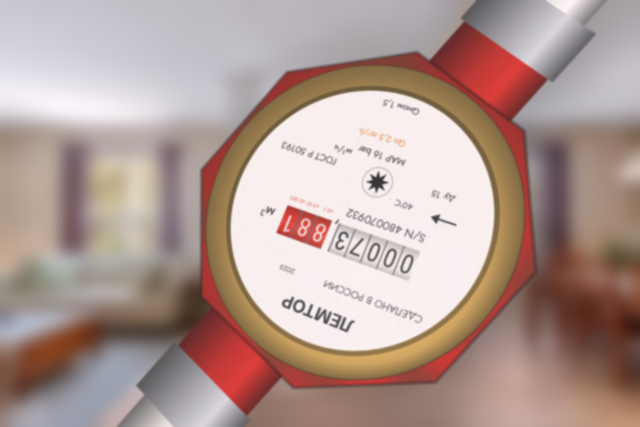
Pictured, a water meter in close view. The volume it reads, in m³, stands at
73.881 m³
